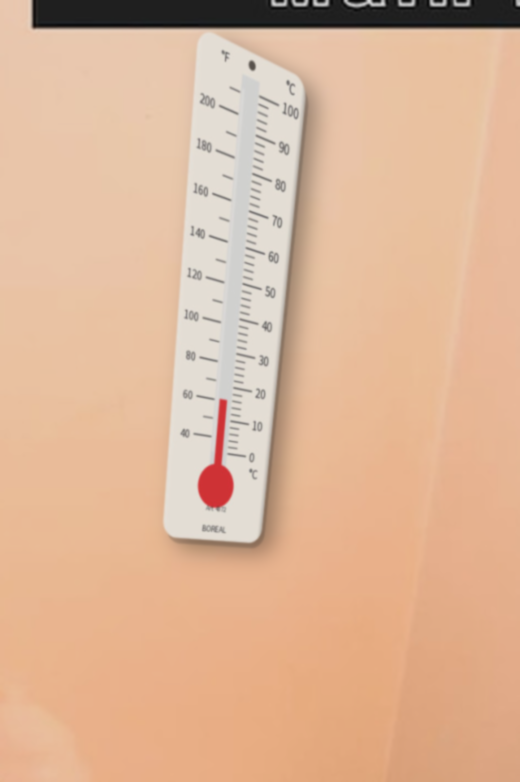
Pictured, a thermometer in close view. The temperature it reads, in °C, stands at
16 °C
